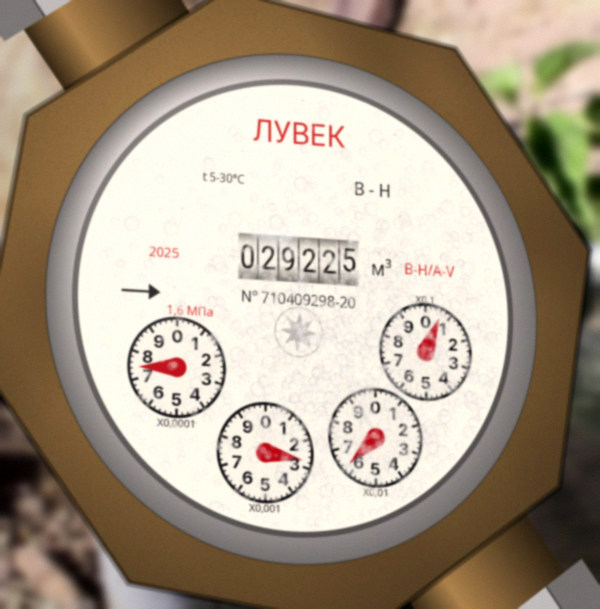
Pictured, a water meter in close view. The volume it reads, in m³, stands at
29225.0627 m³
